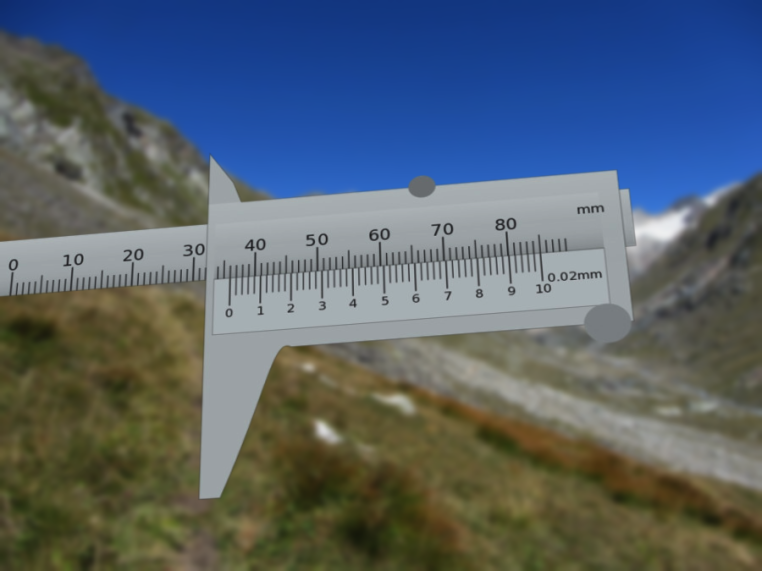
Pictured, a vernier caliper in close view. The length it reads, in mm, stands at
36.0 mm
